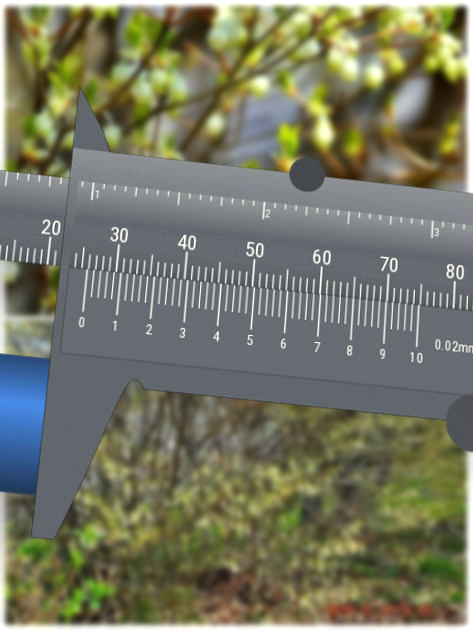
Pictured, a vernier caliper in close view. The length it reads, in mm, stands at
25.8 mm
